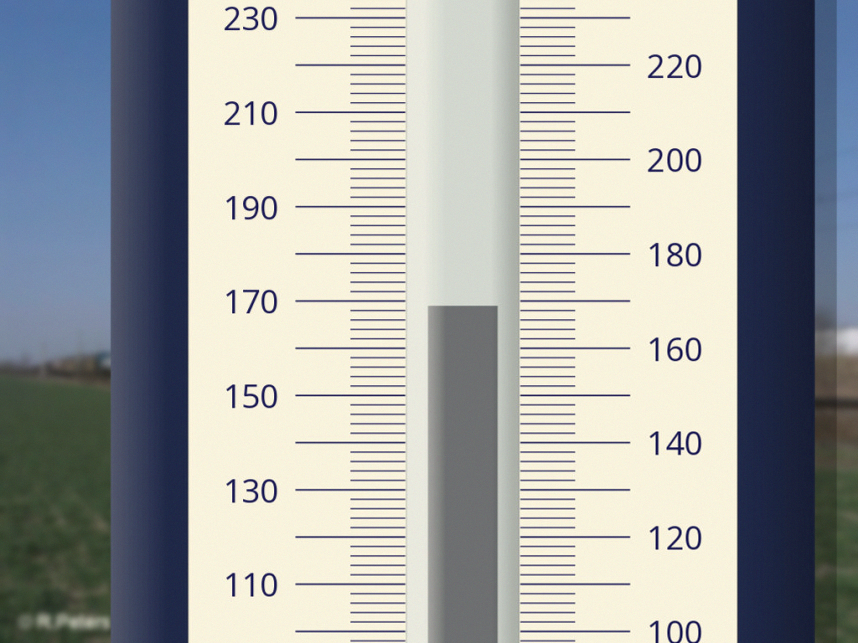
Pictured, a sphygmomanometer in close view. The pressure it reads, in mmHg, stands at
169 mmHg
